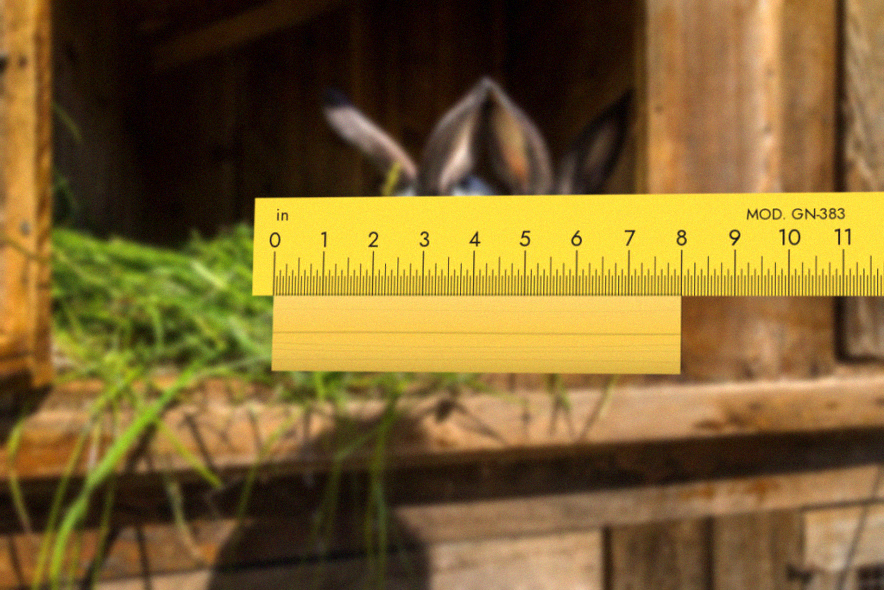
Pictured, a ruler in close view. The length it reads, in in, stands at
8 in
